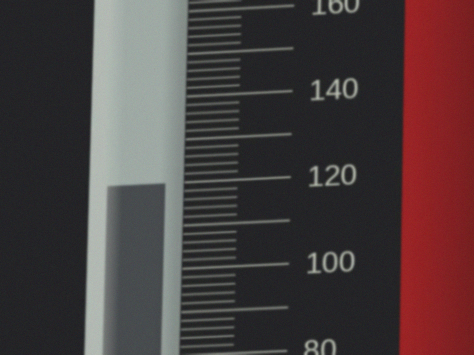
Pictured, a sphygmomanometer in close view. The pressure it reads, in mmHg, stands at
120 mmHg
